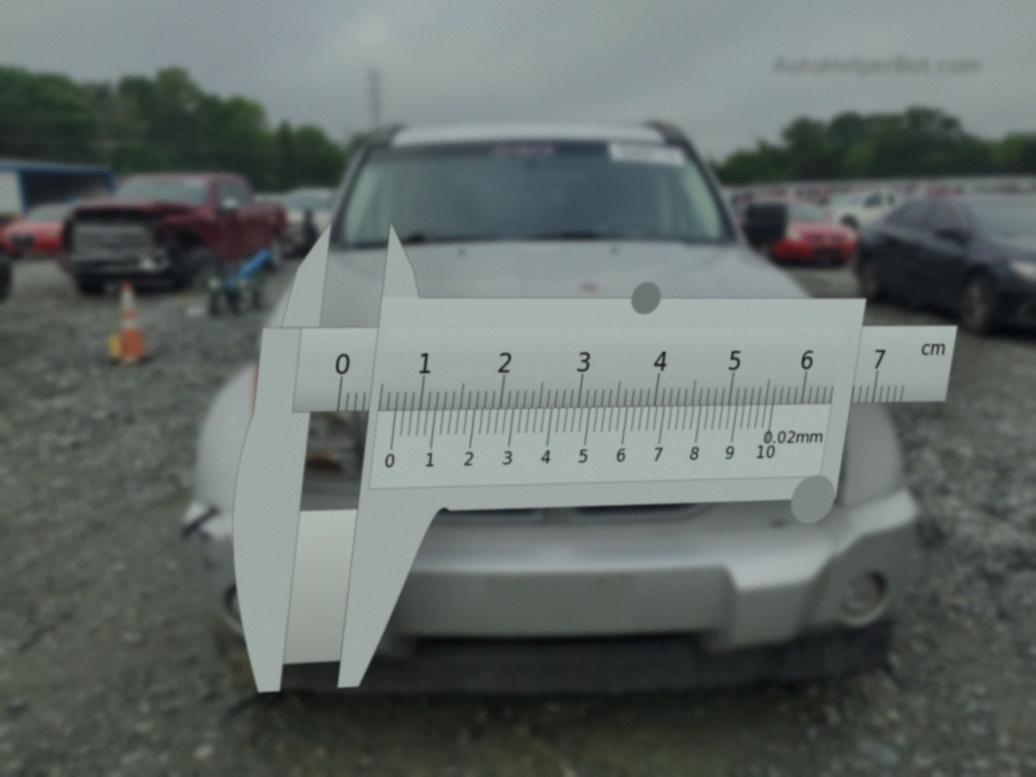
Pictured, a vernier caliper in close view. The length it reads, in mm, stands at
7.0 mm
